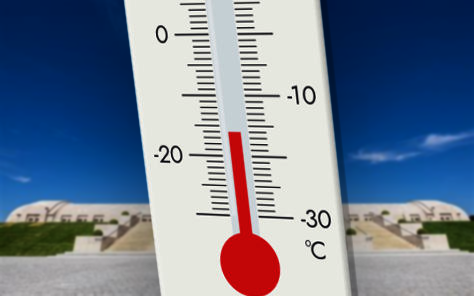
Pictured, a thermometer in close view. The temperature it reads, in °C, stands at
-16 °C
